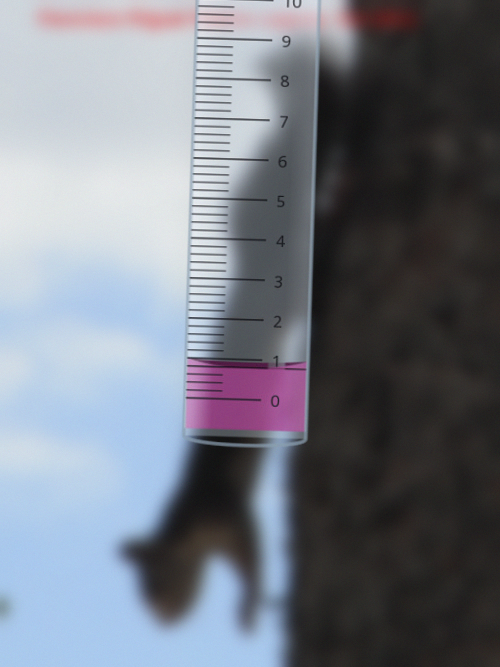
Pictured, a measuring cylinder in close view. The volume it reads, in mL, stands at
0.8 mL
